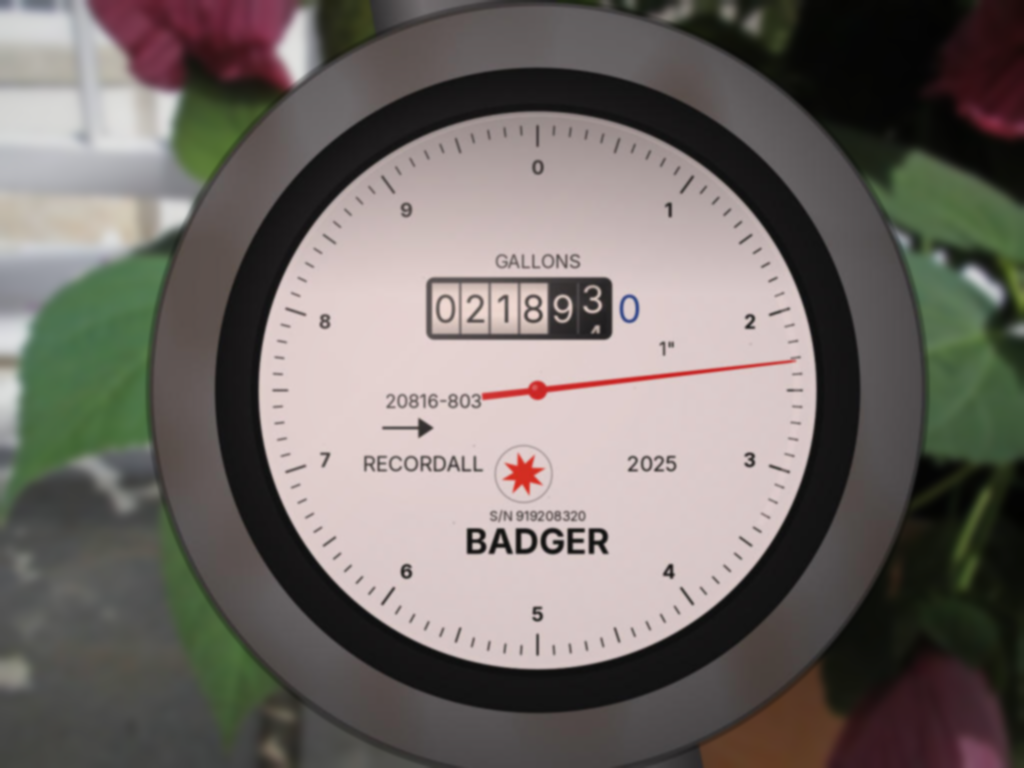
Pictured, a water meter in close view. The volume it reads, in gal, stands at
218932.3 gal
